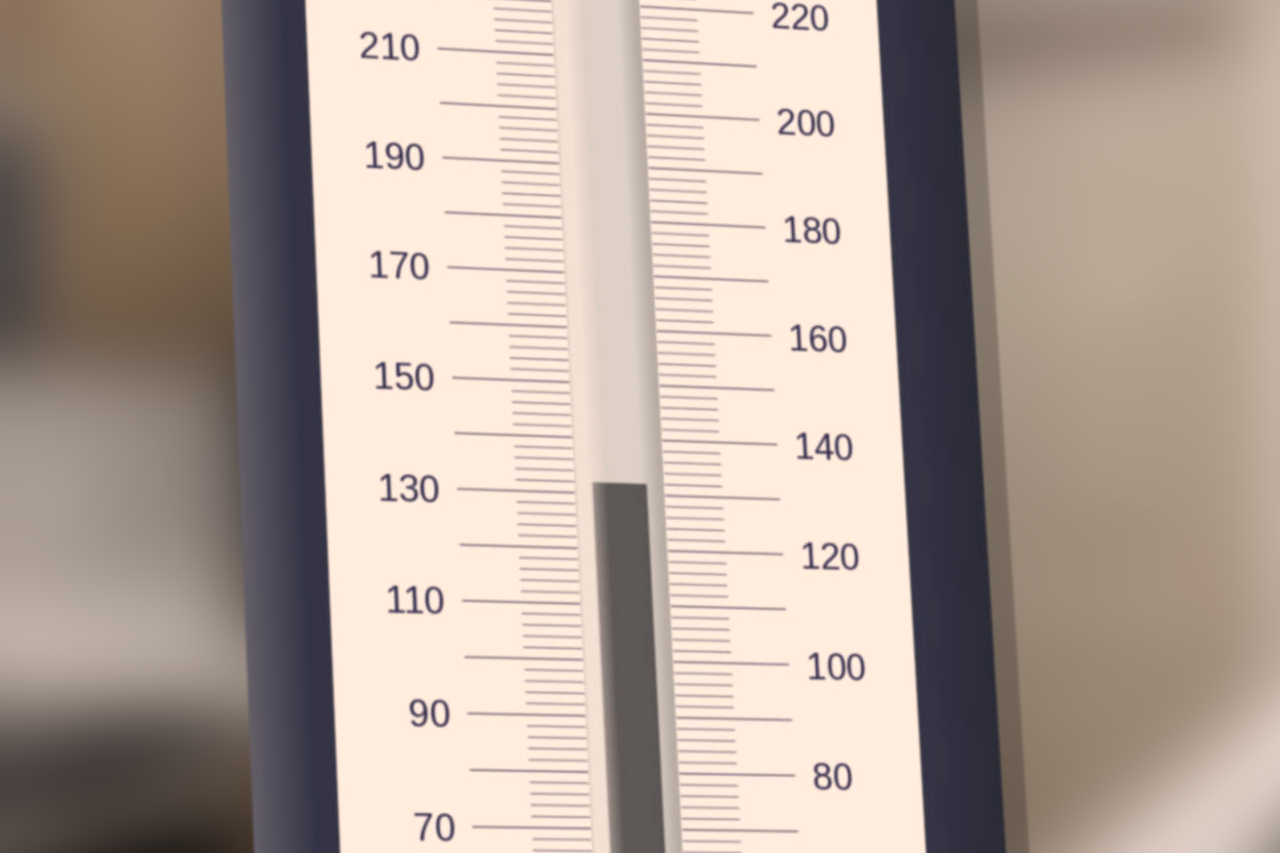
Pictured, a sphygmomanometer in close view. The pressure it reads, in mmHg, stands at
132 mmHg
